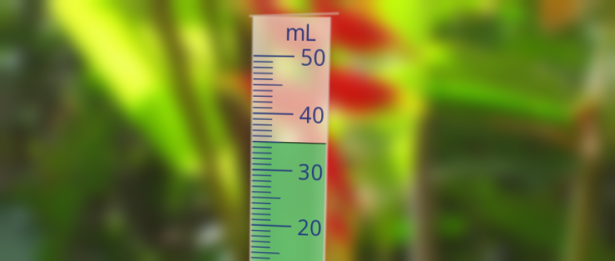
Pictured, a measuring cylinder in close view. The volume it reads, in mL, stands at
35 mL
